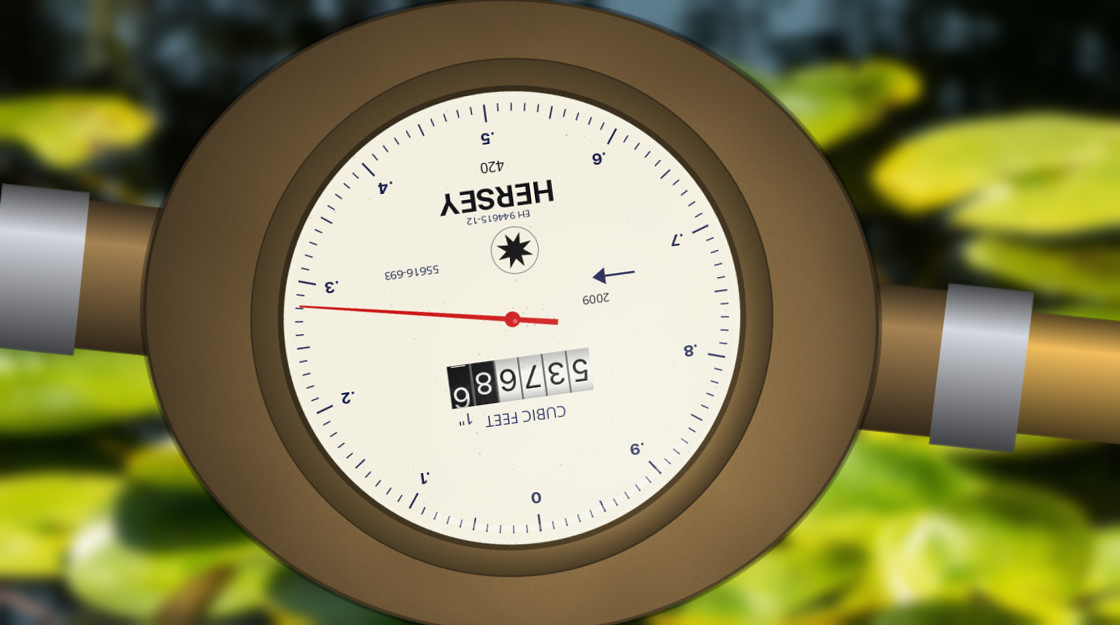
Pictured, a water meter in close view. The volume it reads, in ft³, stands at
537686.28 ft³
